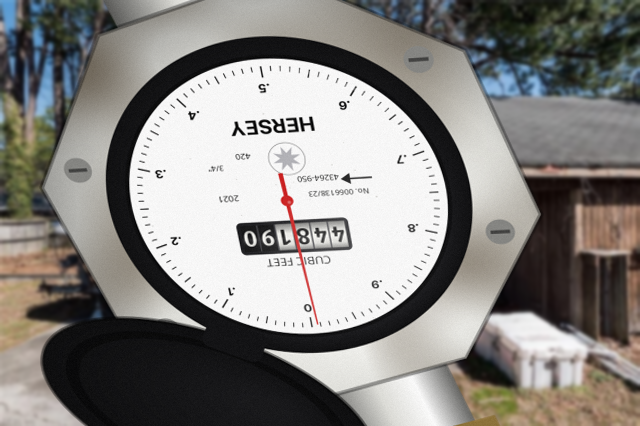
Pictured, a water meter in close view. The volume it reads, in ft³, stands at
448189.99 ft³
